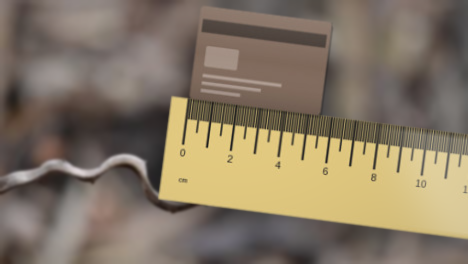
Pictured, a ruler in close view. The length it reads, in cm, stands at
5.5 cm
